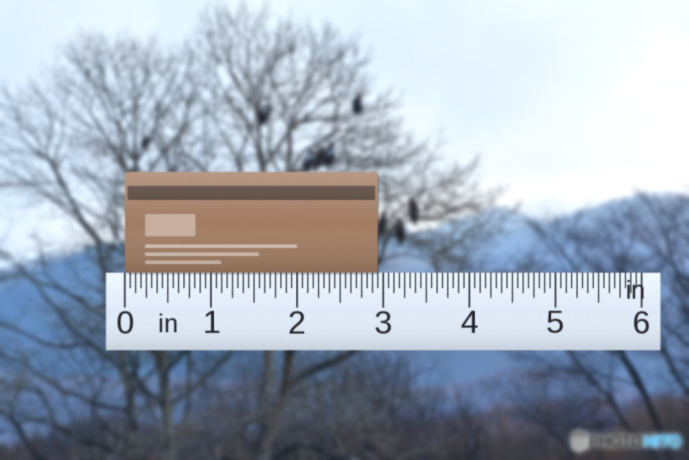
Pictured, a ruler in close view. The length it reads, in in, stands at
2.9375 in
